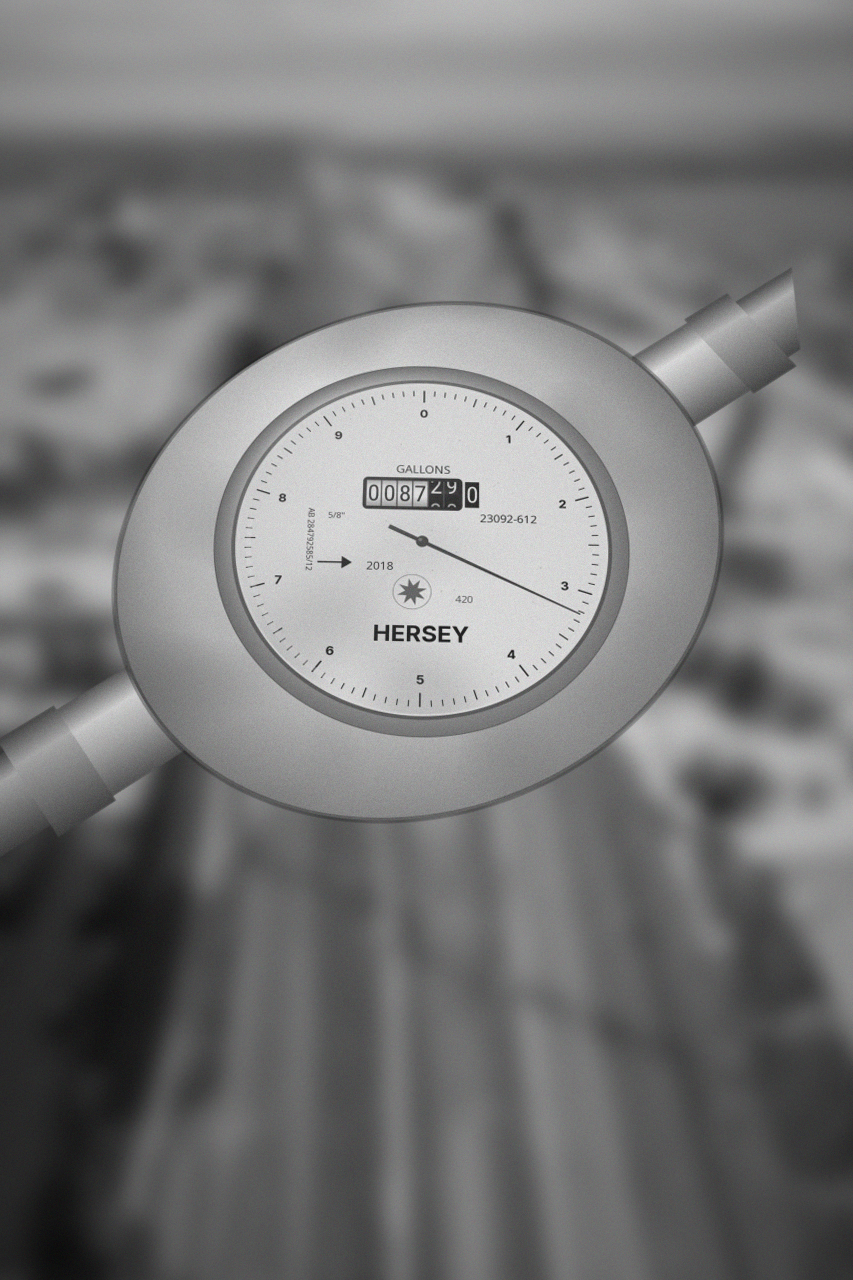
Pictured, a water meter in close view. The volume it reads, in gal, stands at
87293.2 gal
